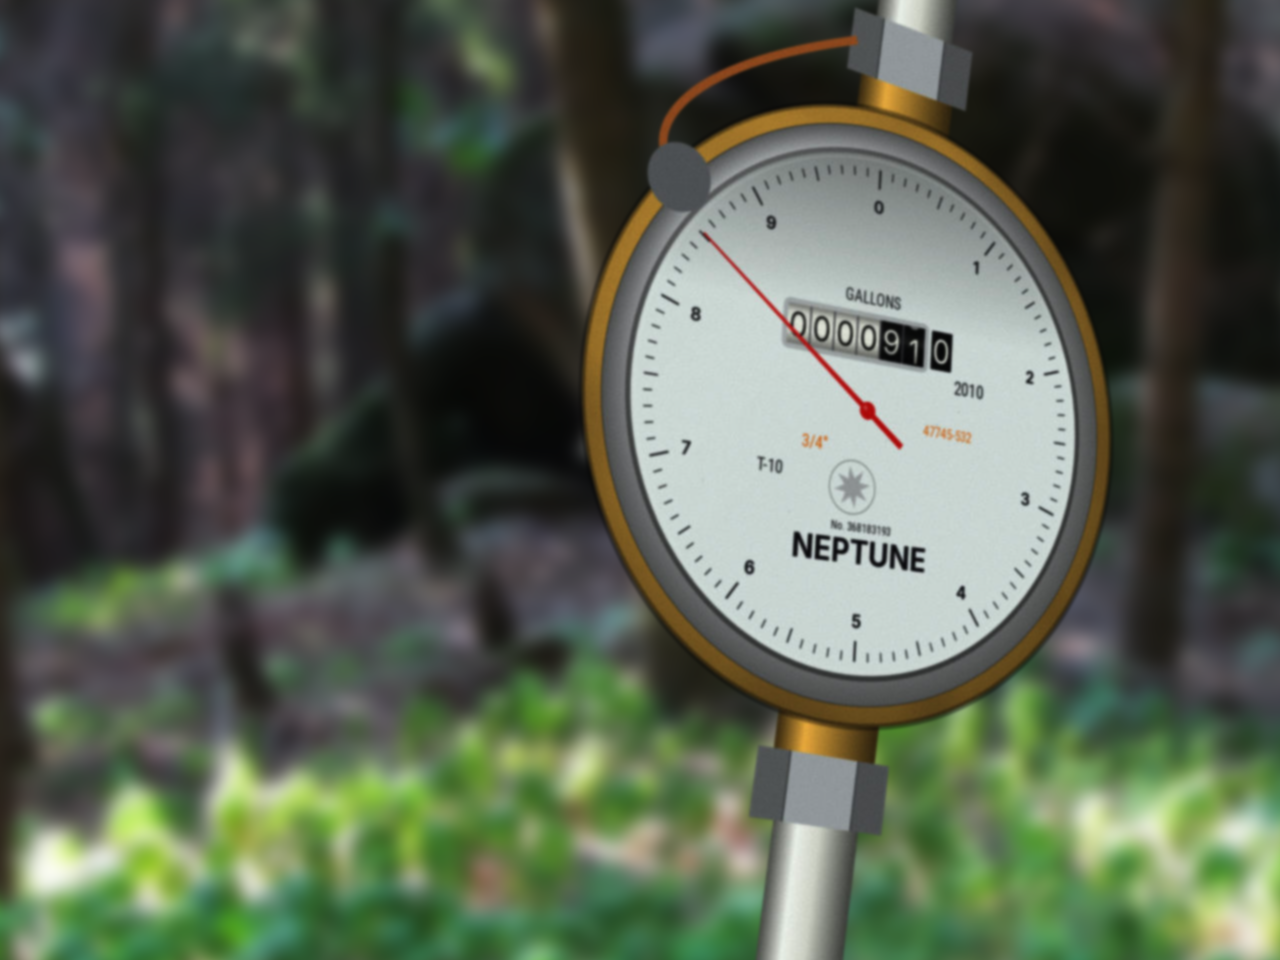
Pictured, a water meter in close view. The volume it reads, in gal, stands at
908.5 gal
